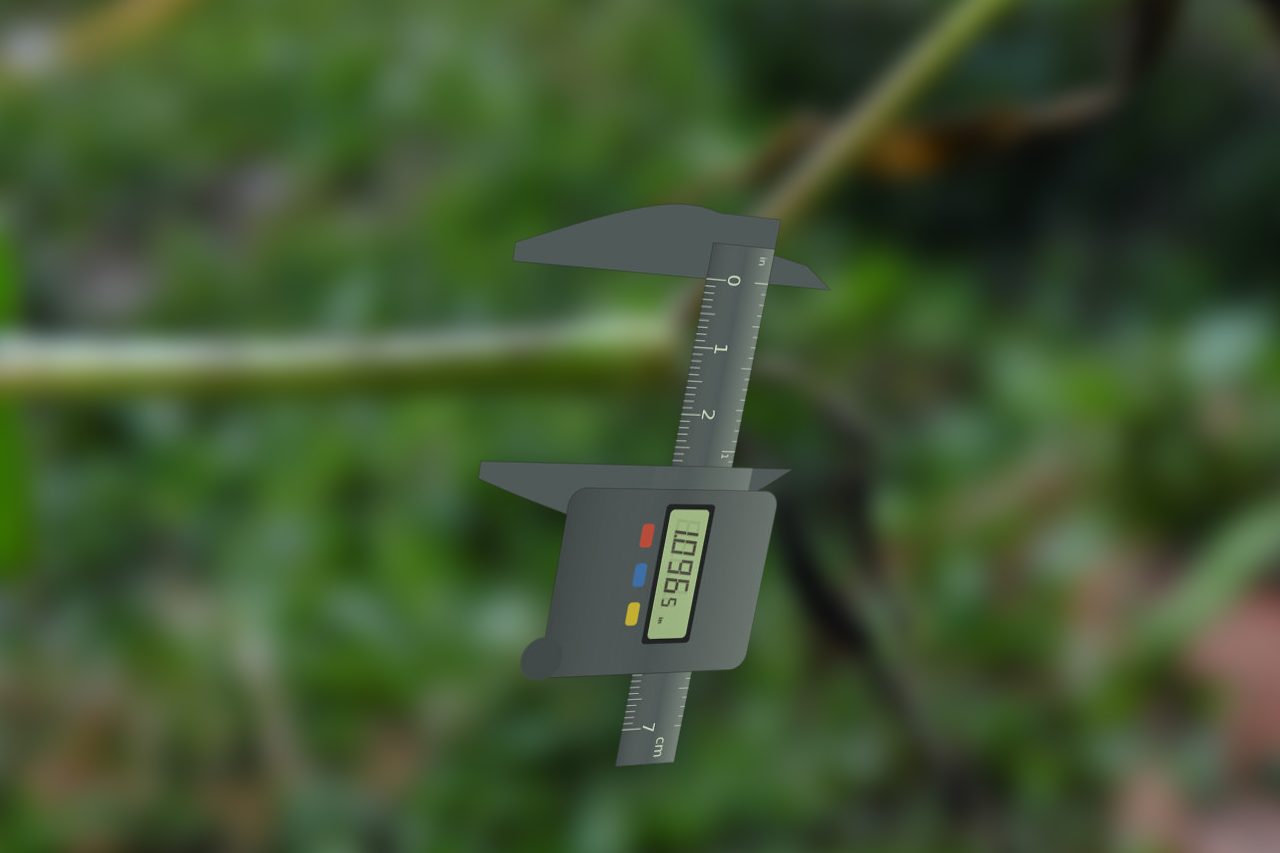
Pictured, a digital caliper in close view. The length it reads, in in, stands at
1.0965 in
